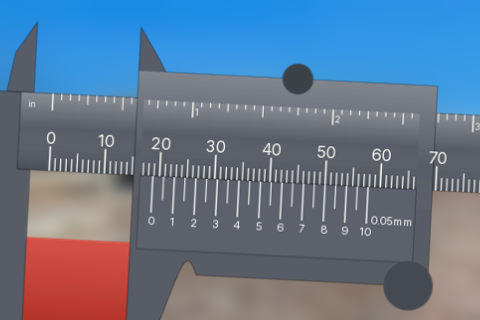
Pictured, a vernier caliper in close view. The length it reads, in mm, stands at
18.8 mm
